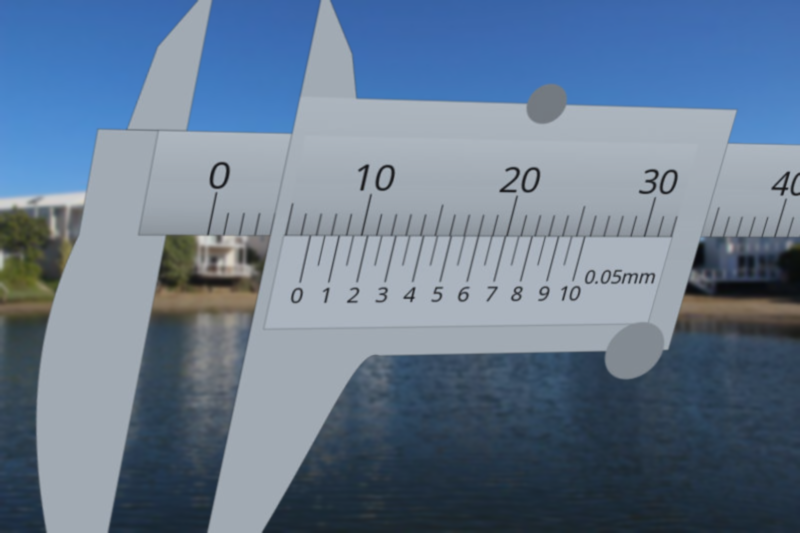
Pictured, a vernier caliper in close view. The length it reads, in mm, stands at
6.6 mm
